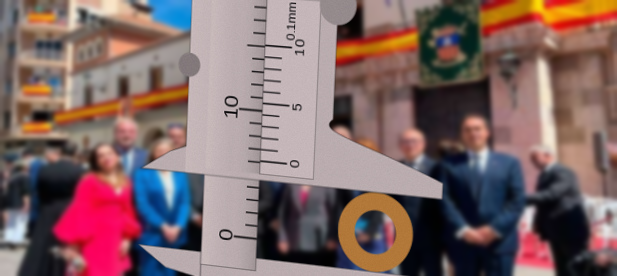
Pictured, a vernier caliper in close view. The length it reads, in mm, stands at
6.1 mm
